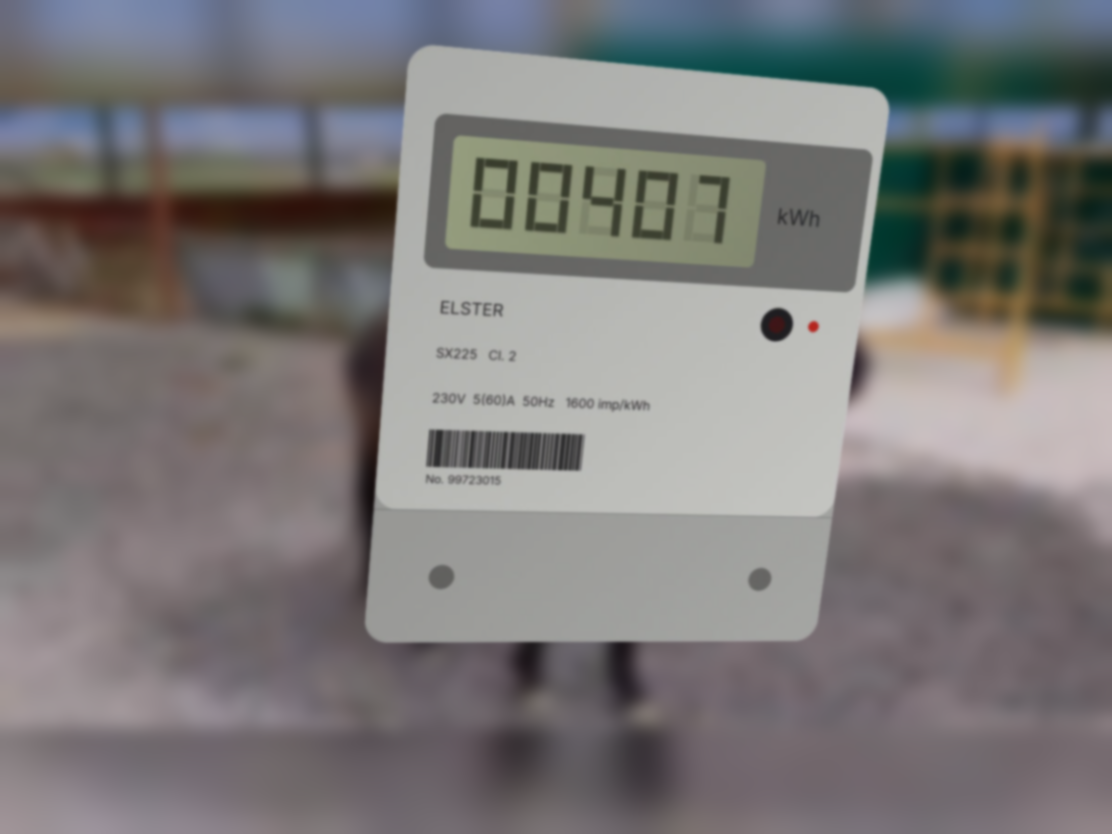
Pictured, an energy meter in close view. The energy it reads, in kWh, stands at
407 kWh
